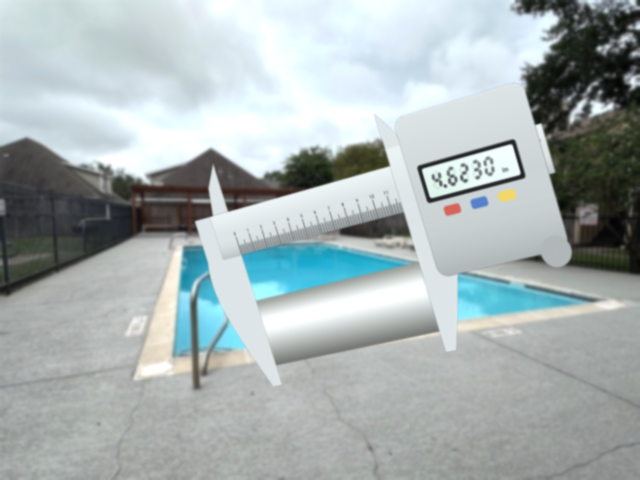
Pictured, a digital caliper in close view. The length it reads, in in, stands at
4.6230 in
